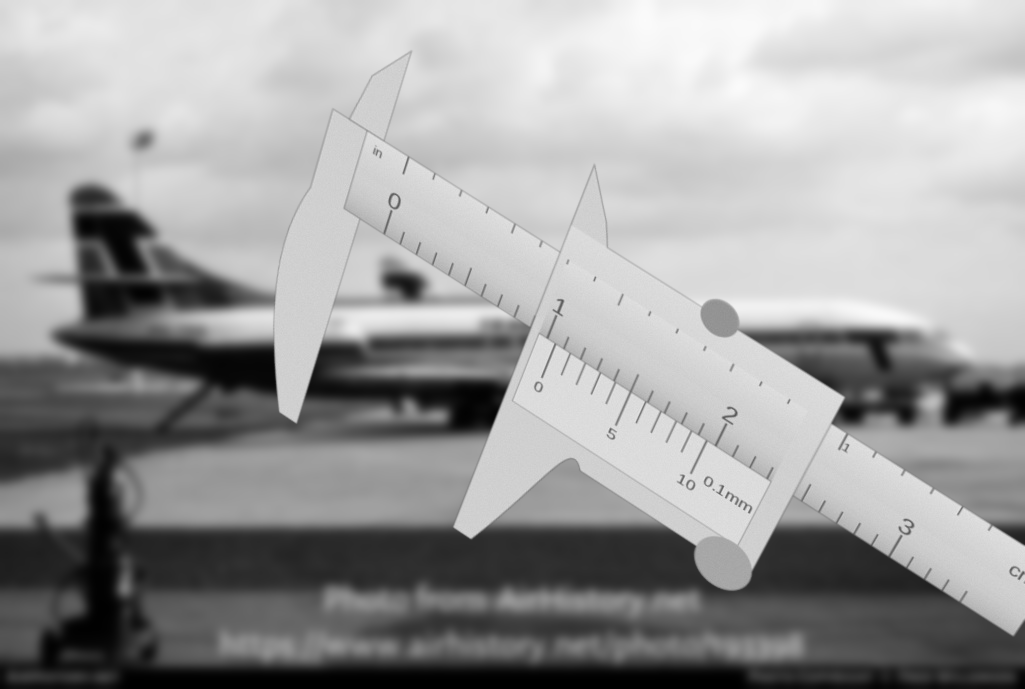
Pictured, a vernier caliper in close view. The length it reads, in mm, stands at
10.5 mm
